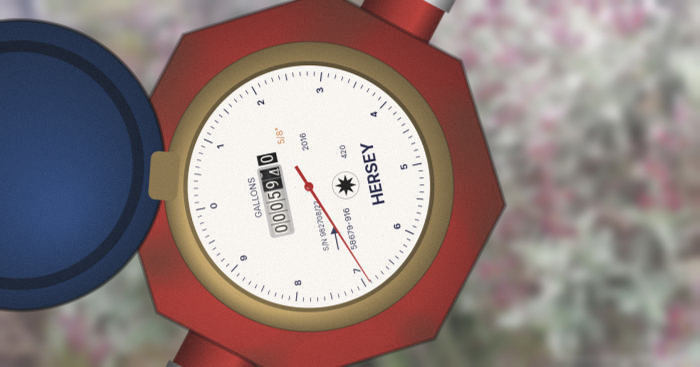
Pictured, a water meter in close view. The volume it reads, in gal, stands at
5936.9 gal
